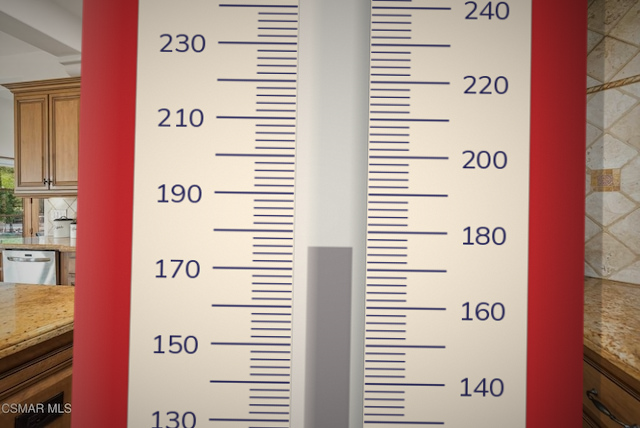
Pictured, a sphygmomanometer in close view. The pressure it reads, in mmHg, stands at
176 mmHg
